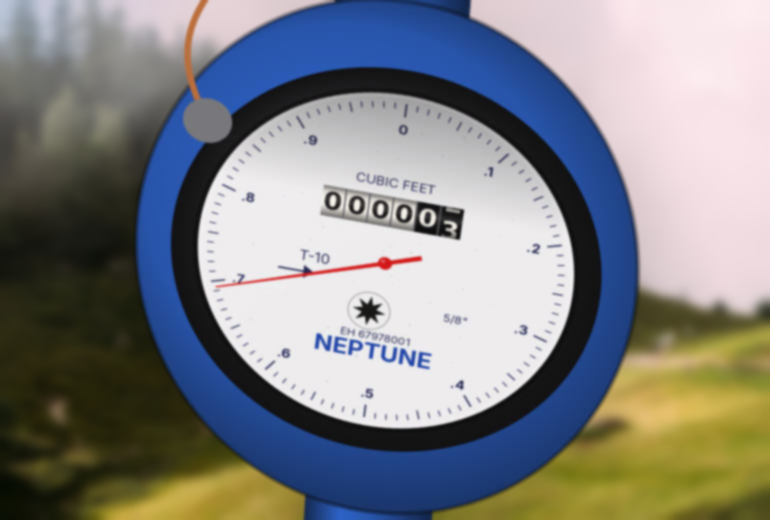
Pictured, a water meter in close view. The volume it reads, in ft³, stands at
2.69 ft³
